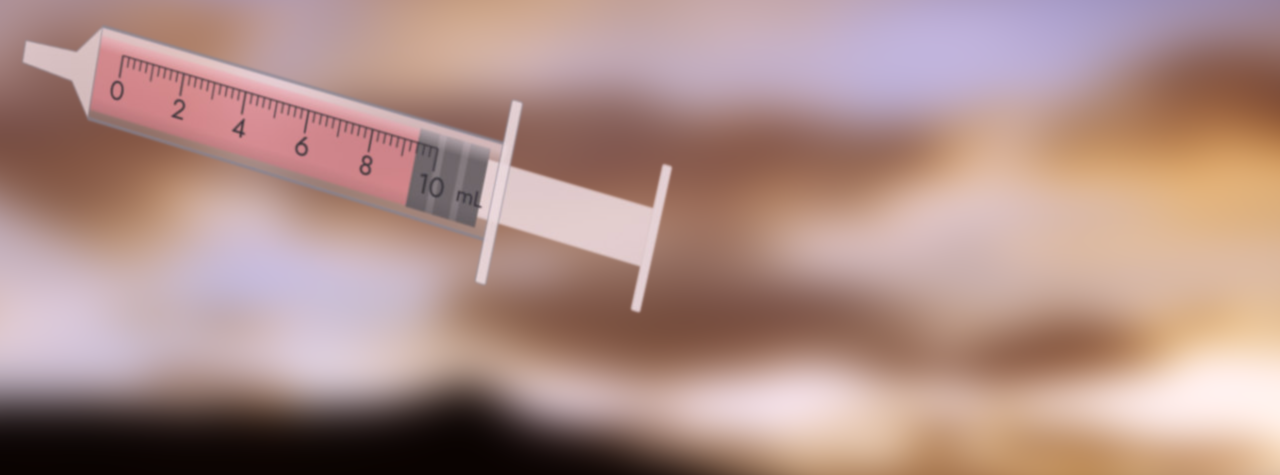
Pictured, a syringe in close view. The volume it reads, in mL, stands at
9.4 mL
